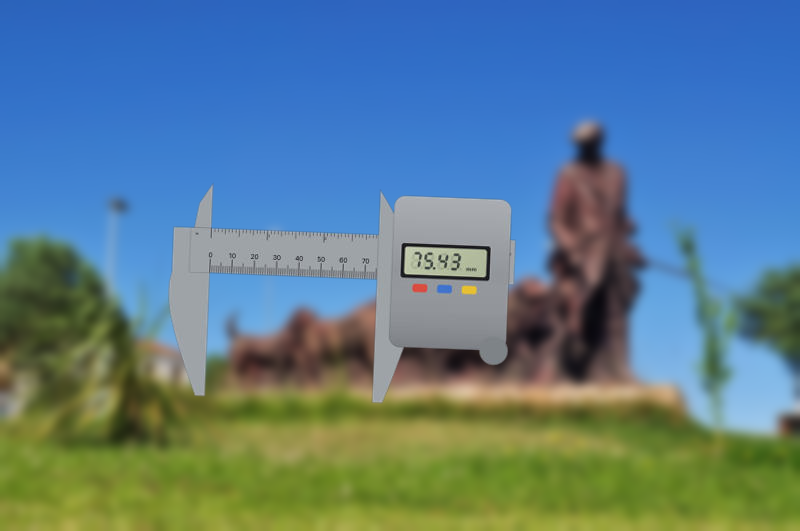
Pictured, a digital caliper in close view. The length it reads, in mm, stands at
75.43 mm
